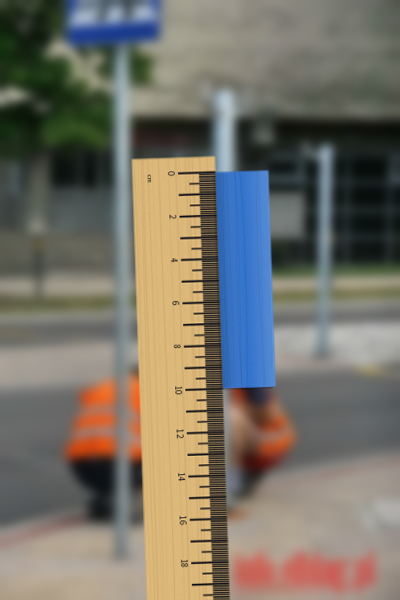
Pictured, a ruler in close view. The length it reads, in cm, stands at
10 cm
